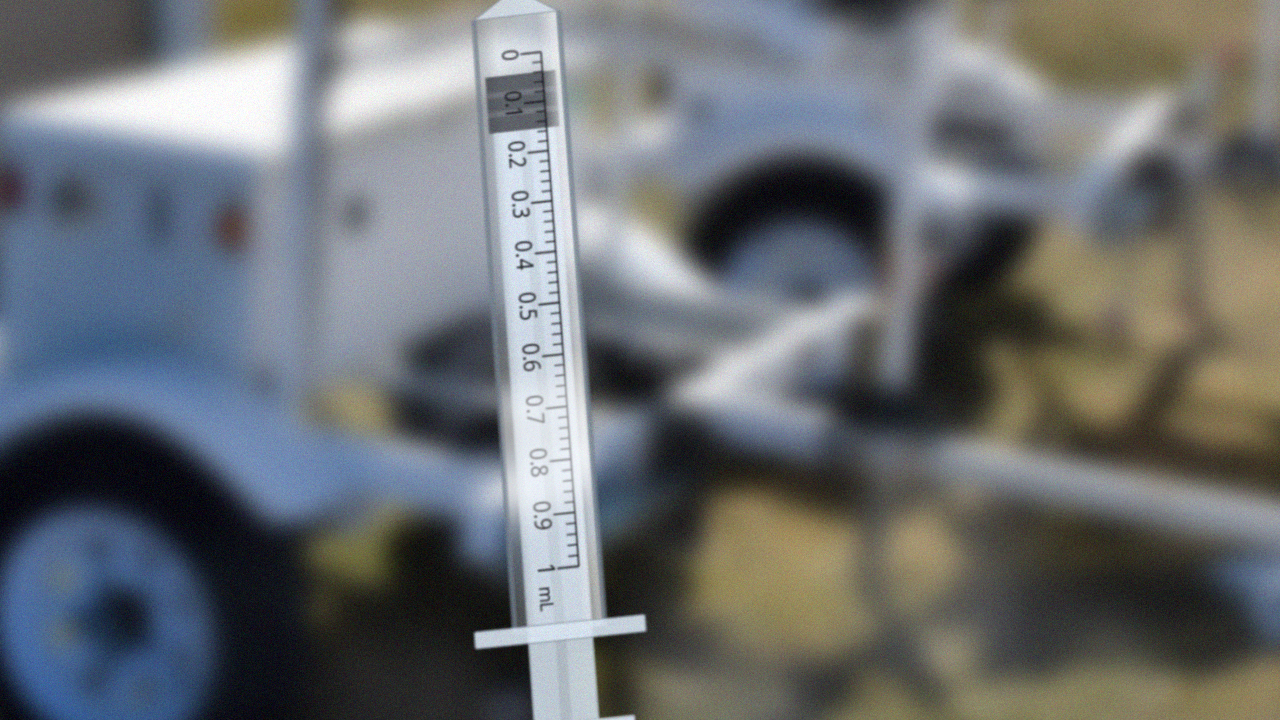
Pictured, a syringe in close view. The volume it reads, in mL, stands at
0.04 mL
